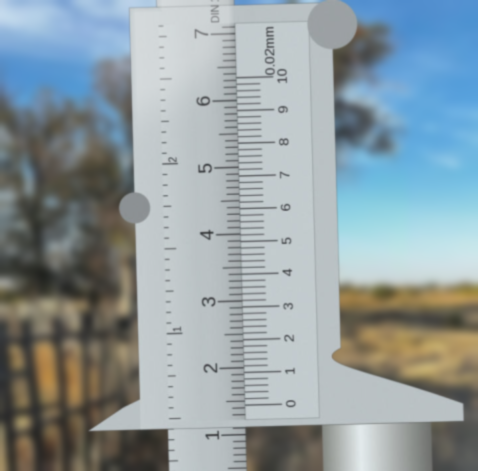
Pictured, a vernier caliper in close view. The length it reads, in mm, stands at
14.4 mm
